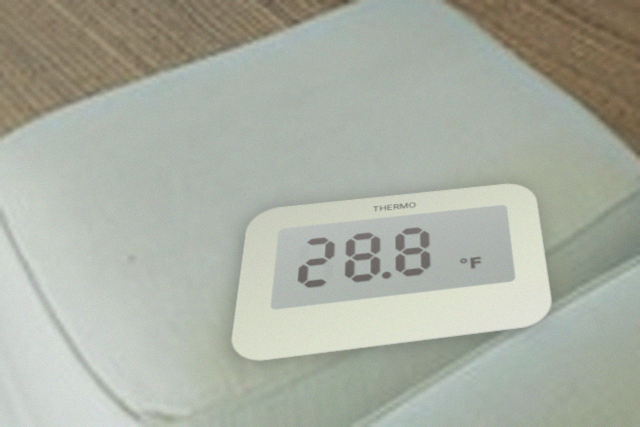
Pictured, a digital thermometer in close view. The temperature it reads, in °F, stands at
28.8 °F
